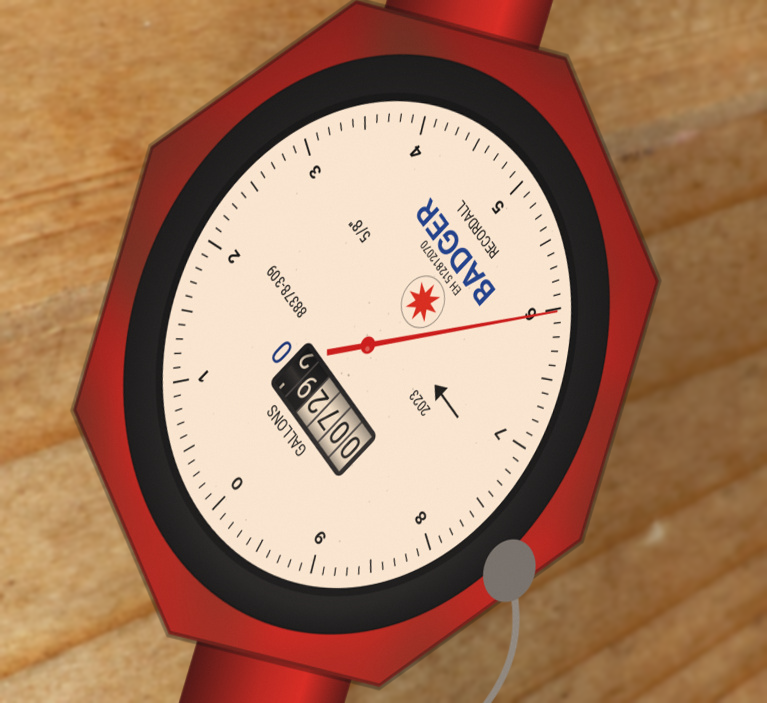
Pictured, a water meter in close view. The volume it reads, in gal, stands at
72916.0 gal
